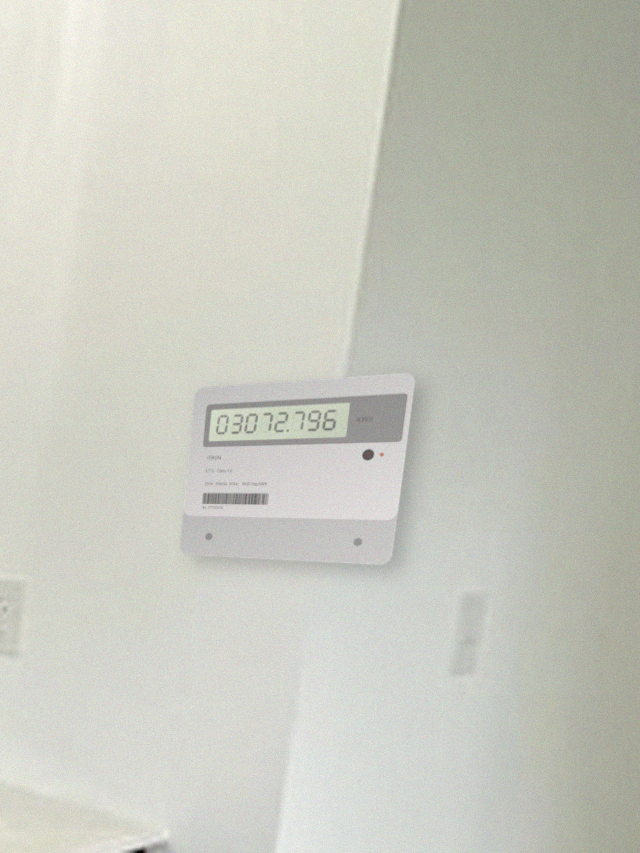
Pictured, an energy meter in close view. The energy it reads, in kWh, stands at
3072.796 kWh
